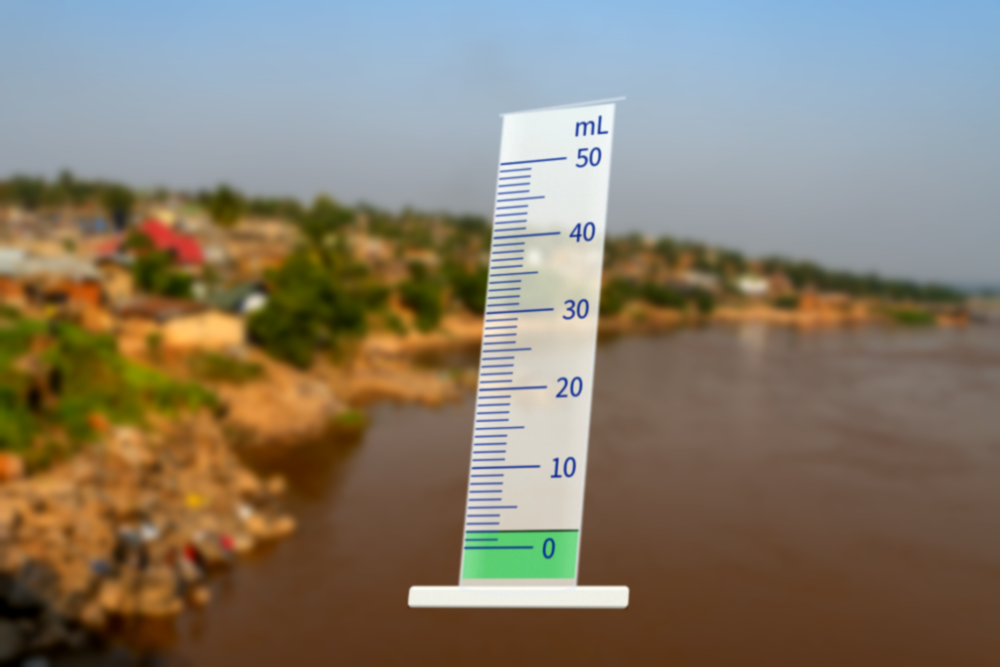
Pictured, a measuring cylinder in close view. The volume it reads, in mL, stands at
2 mL
